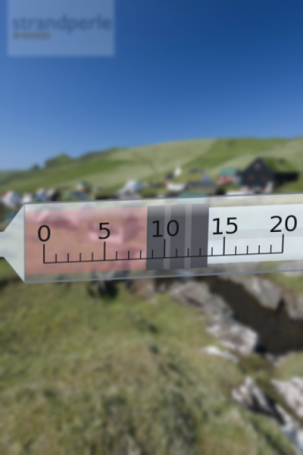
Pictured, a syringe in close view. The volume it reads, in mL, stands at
8.5 mL
